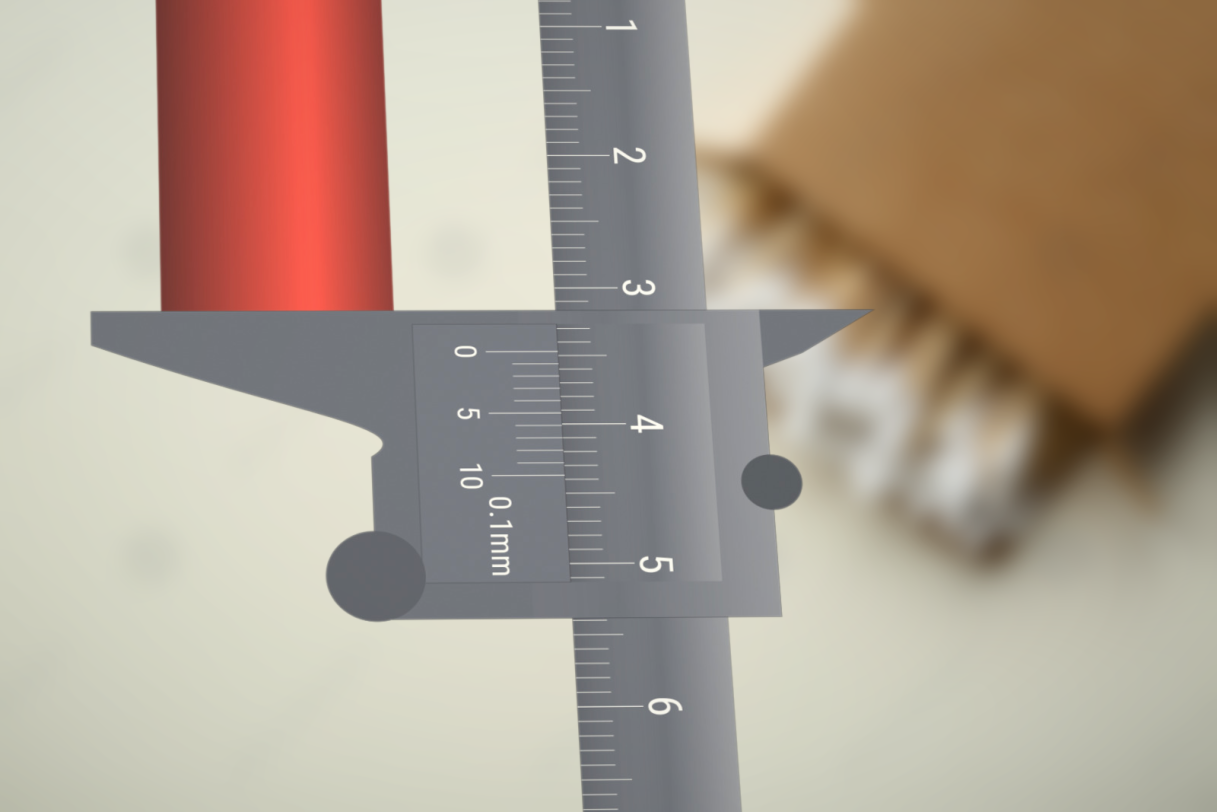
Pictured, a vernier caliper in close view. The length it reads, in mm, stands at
34.7 mm
